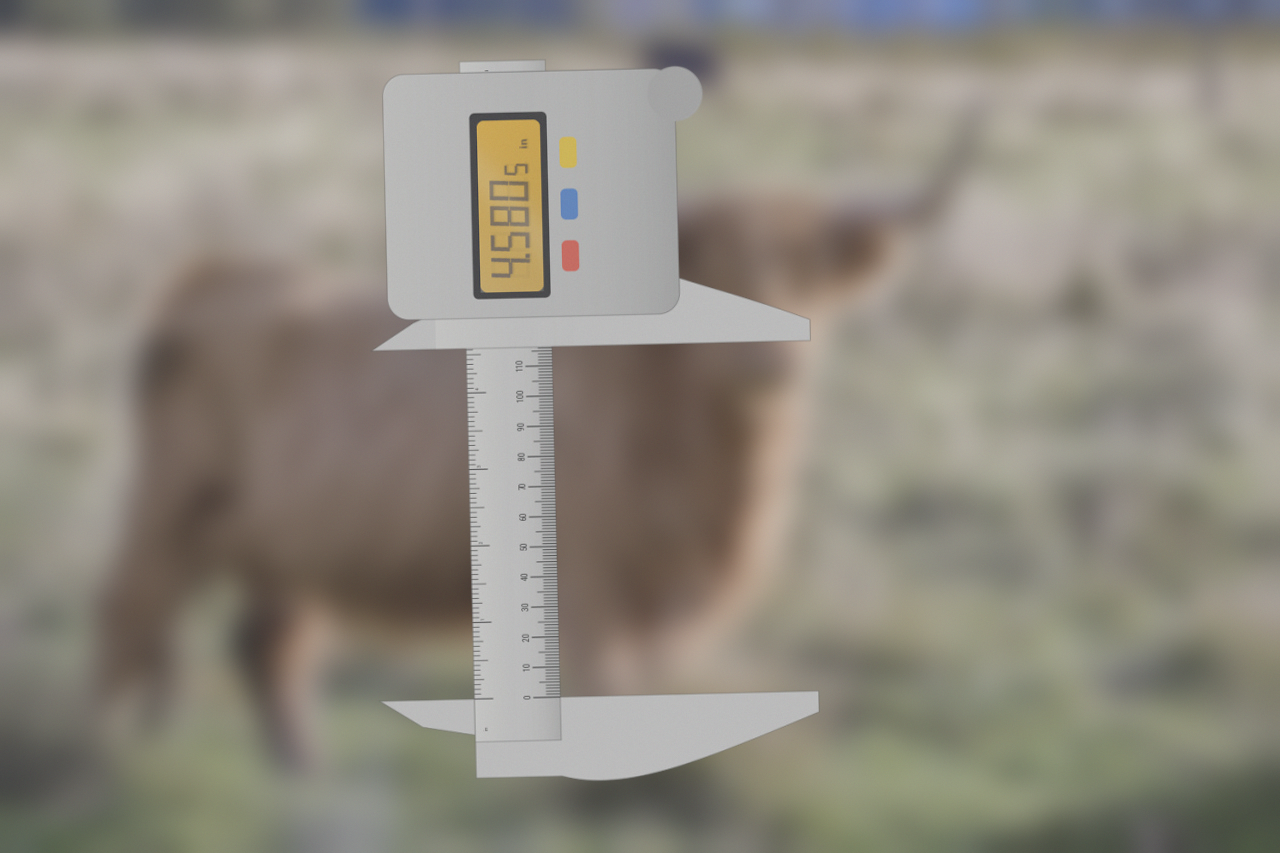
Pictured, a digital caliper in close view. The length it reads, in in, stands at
4.5805 in
